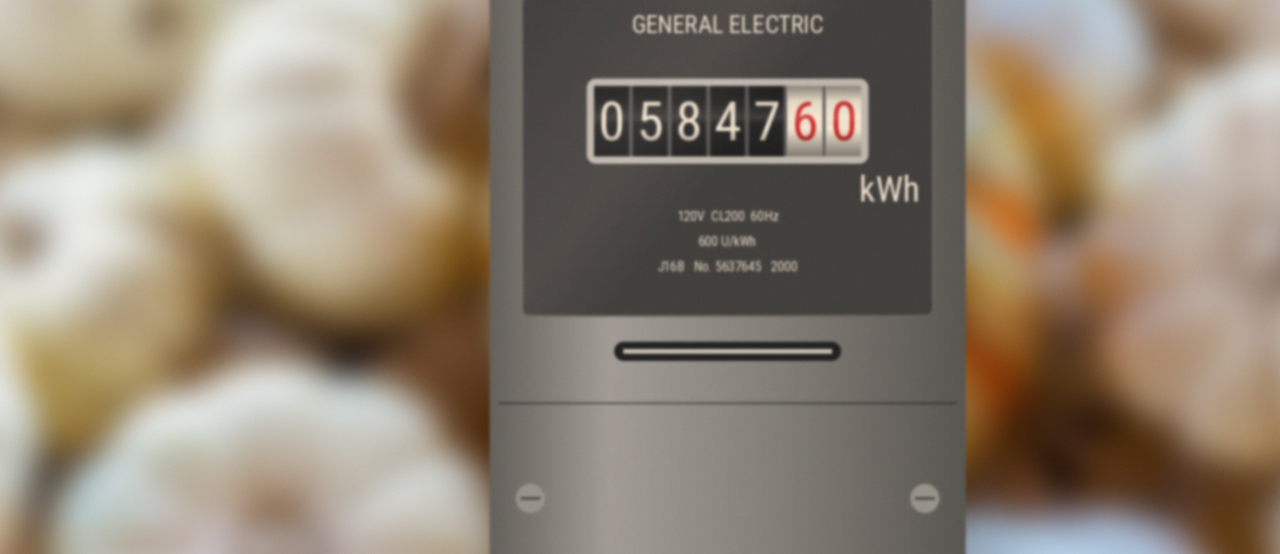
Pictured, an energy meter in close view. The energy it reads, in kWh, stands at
5847.60 kWh
